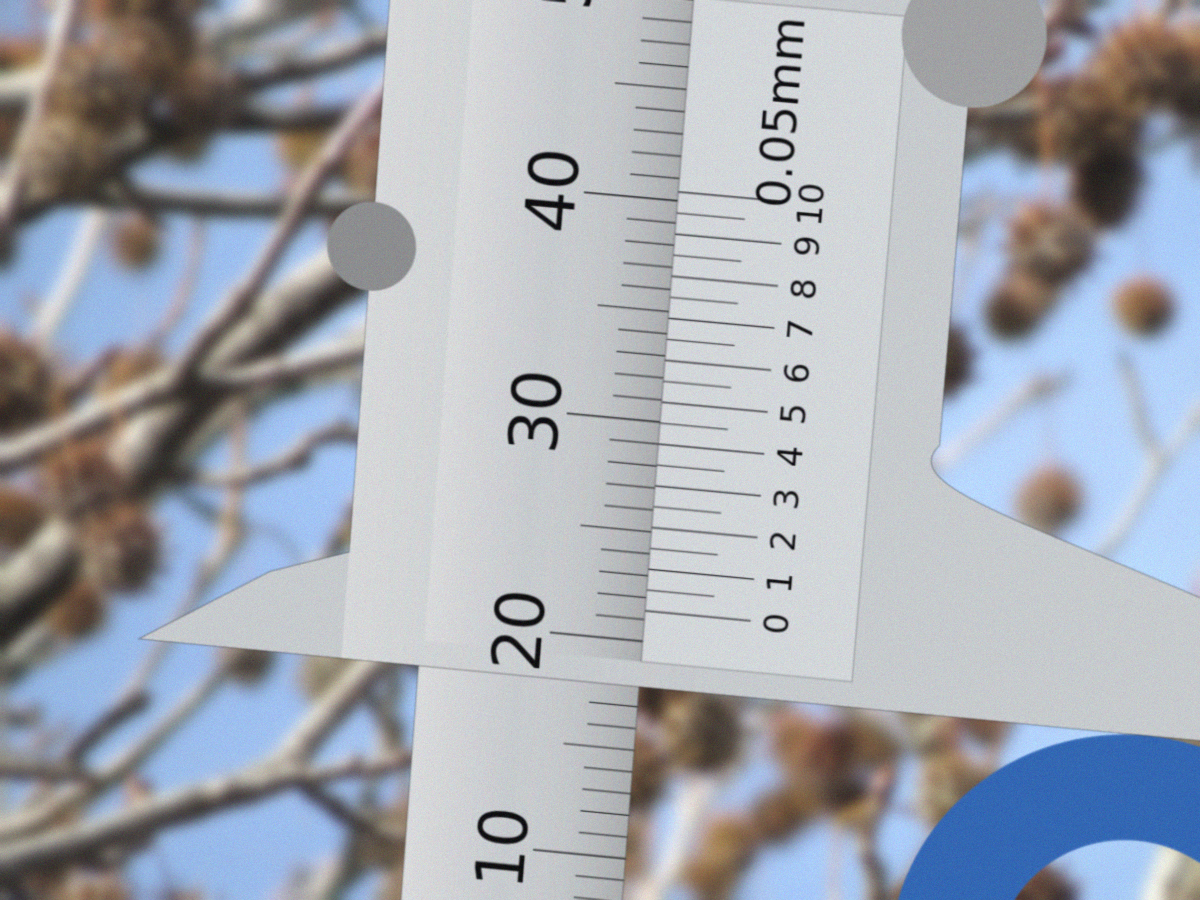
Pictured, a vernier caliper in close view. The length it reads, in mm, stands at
21.4 mm
